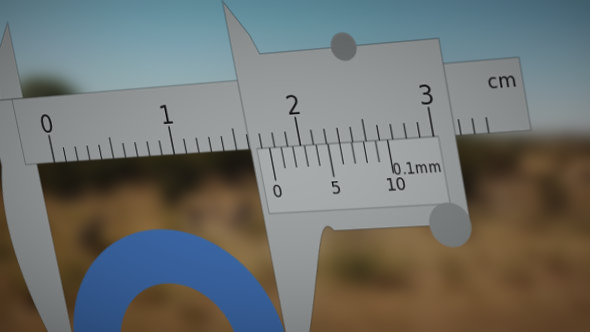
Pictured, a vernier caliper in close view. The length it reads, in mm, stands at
17.6 mm
